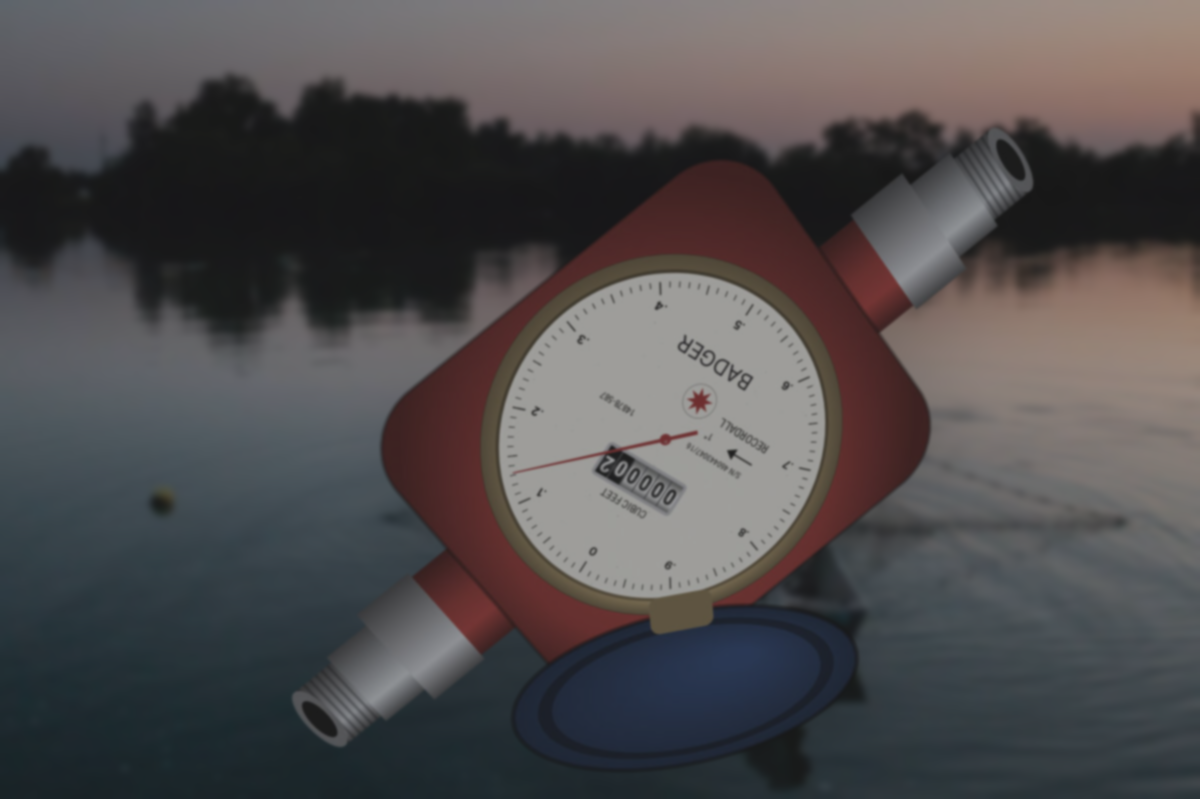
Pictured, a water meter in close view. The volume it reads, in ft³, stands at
2.13 ft³
